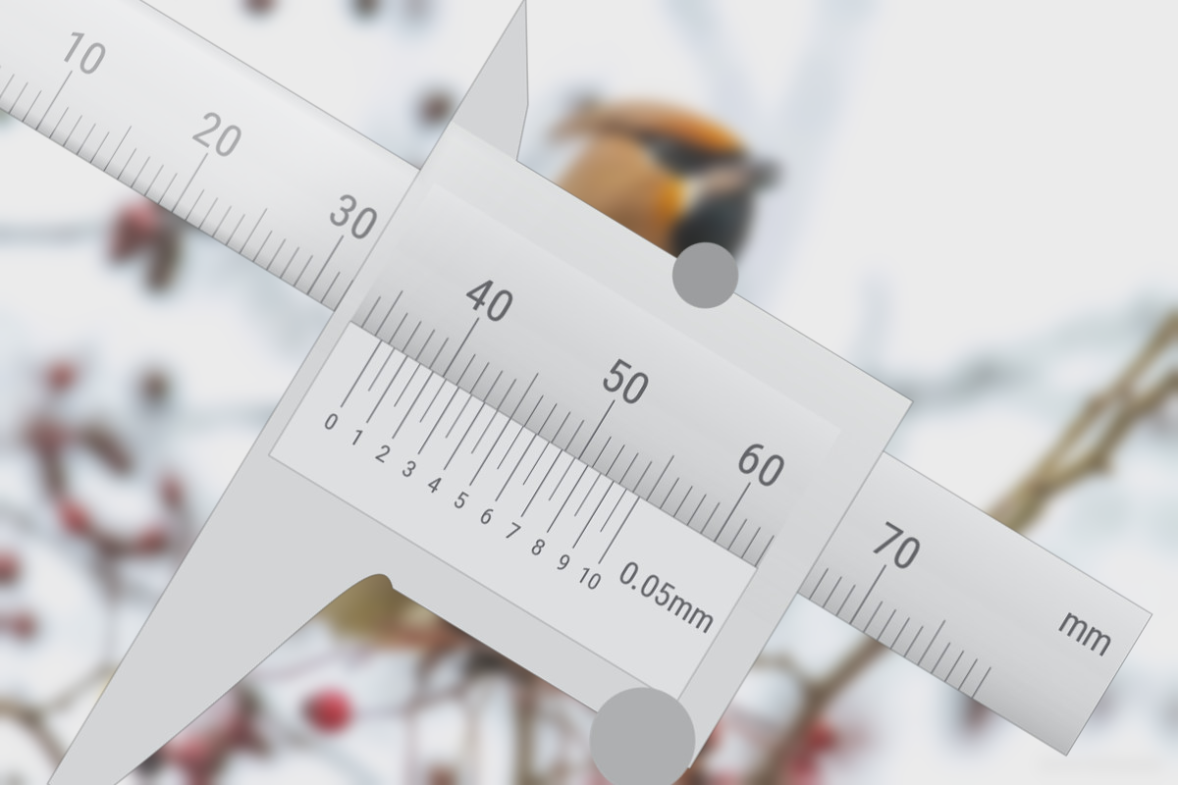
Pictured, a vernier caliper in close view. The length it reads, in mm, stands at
35.5 mm
